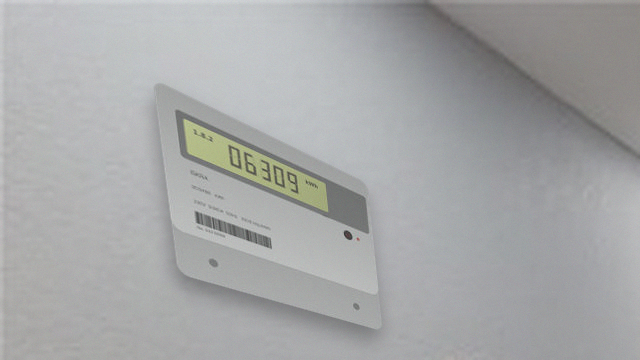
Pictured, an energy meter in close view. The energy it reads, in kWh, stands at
6309 kWh
